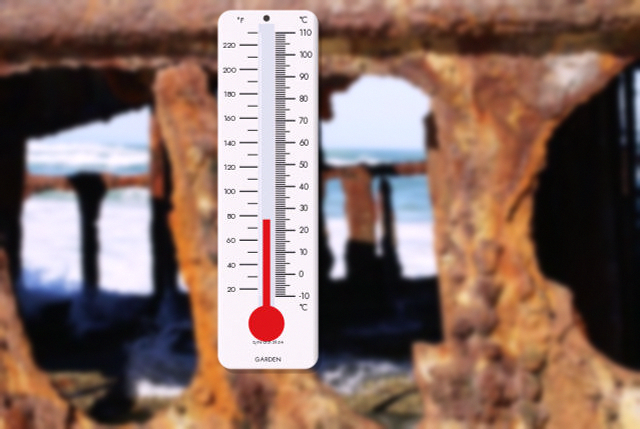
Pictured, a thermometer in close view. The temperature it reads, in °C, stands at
25 °C
